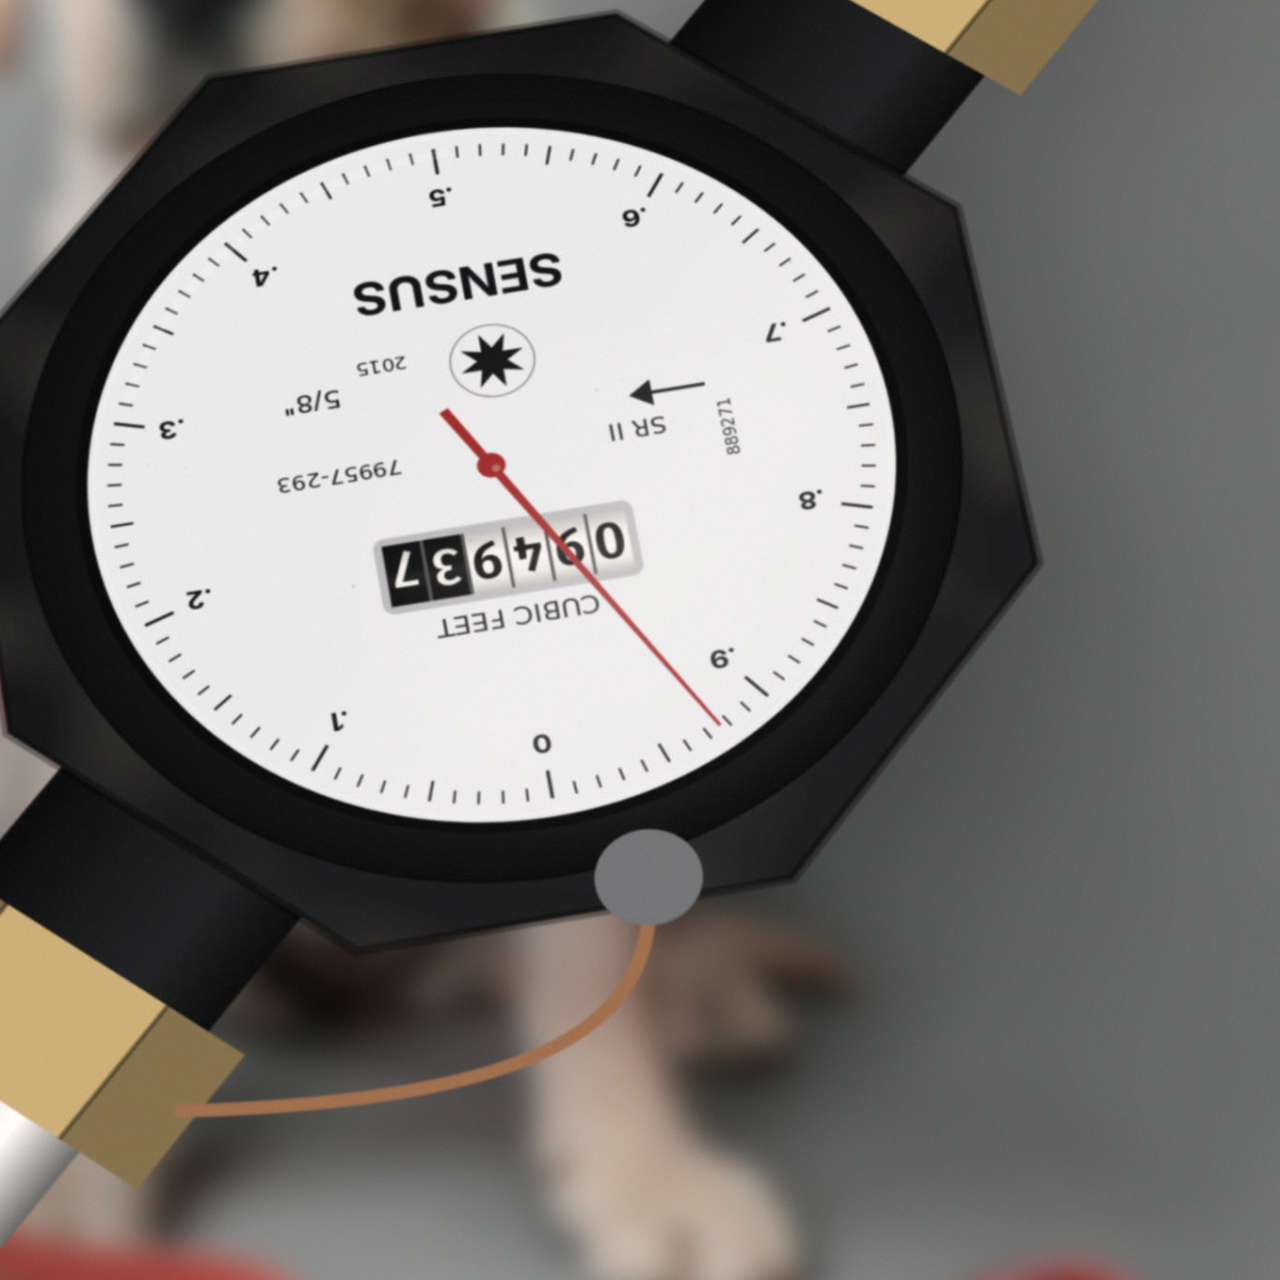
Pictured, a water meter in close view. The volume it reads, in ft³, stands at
94936.92 ft³
